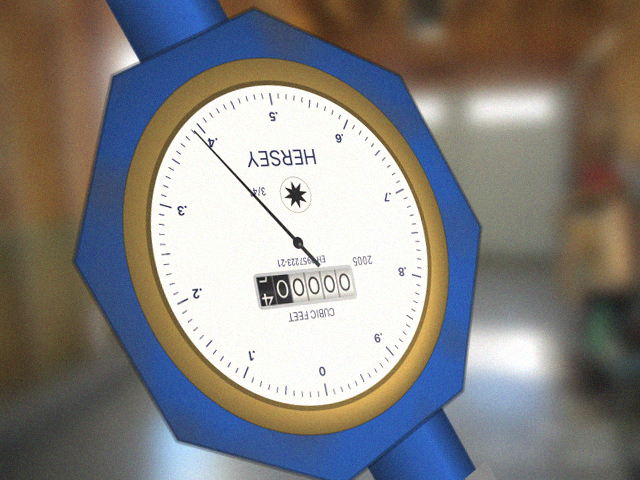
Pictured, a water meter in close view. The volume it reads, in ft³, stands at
4.39 ft³
